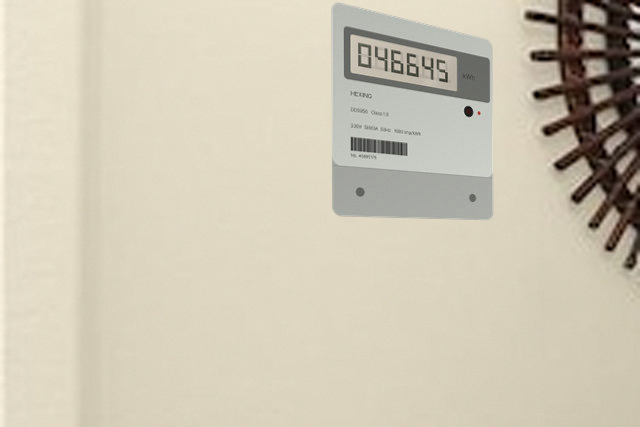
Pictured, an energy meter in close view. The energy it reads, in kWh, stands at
46645 kWh
